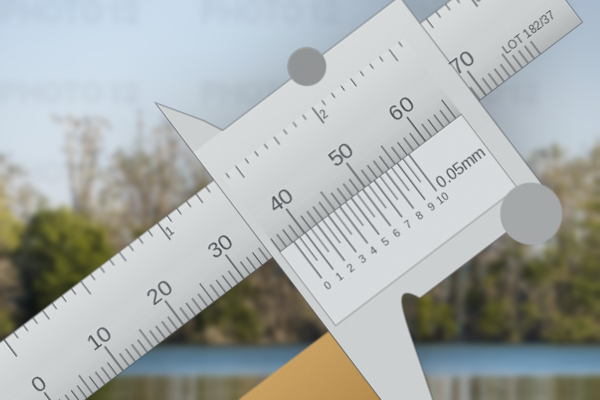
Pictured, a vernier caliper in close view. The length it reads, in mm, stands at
38.2 mm
